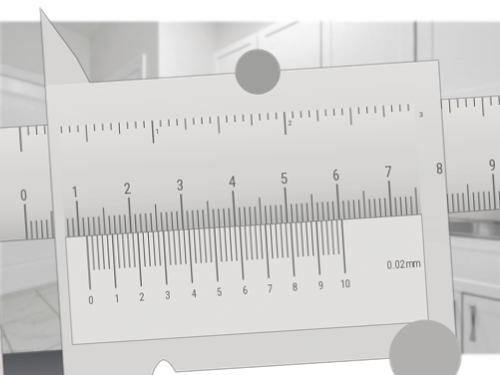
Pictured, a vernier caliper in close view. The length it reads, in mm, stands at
11.5 mm
